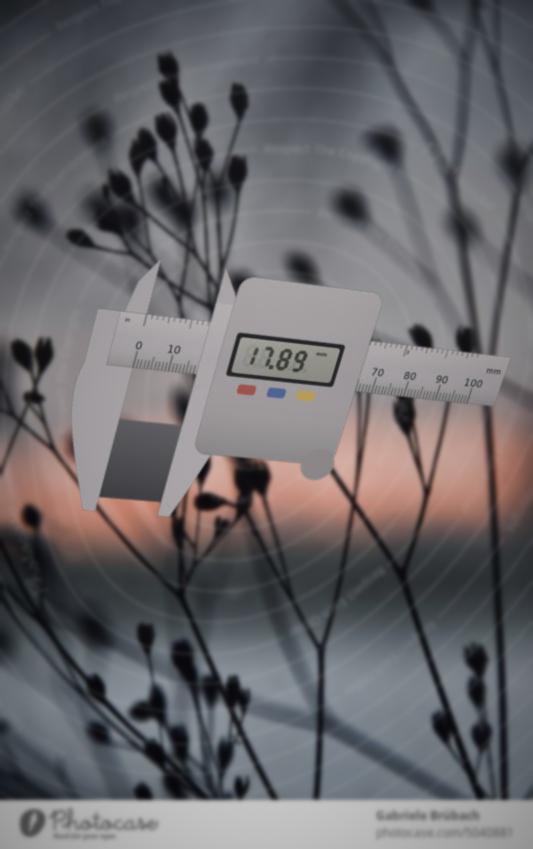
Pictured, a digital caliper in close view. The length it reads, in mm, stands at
17.89 mm
